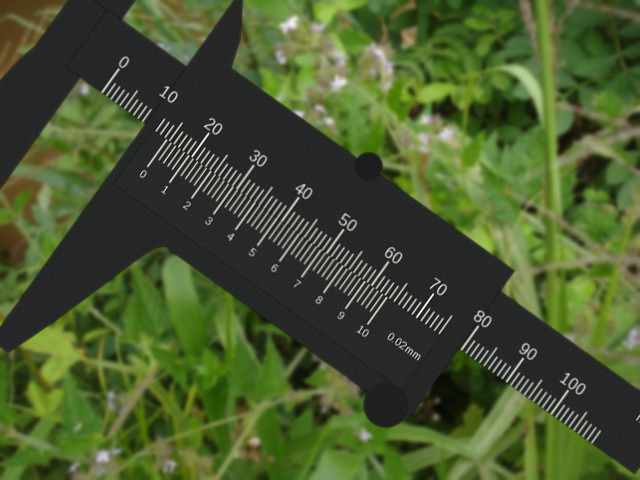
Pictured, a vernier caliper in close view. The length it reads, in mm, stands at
14.5 mm
